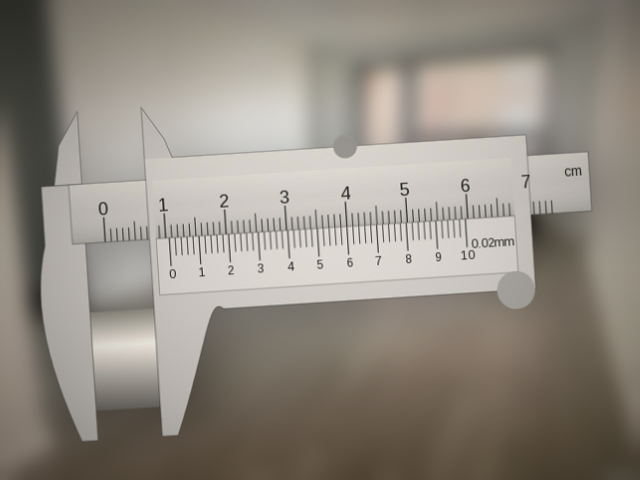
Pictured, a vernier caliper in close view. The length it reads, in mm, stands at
10.6 mm
